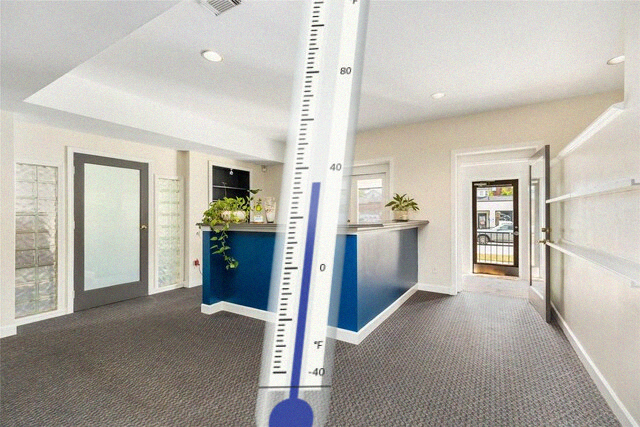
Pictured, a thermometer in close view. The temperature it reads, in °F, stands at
34 °F
